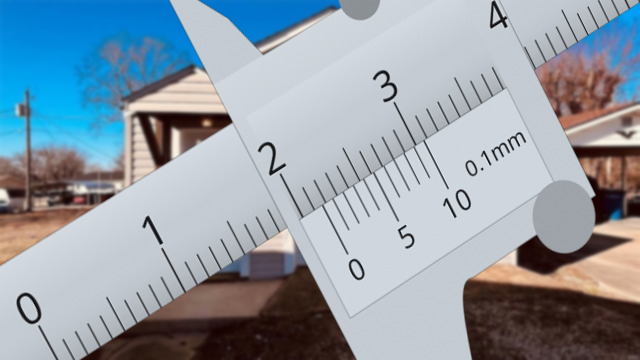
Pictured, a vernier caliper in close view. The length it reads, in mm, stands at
21.7 mm
